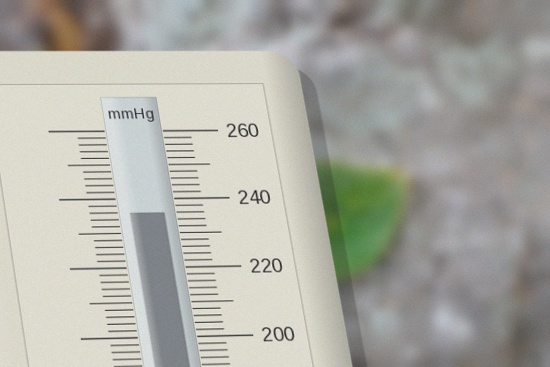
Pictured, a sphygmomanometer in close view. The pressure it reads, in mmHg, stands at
236 mmHg
